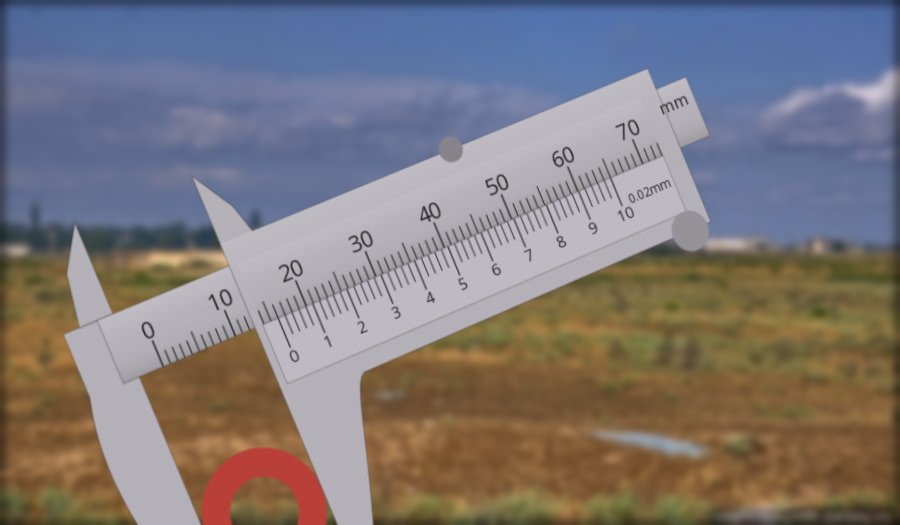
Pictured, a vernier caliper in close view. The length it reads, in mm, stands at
16.0 mm
